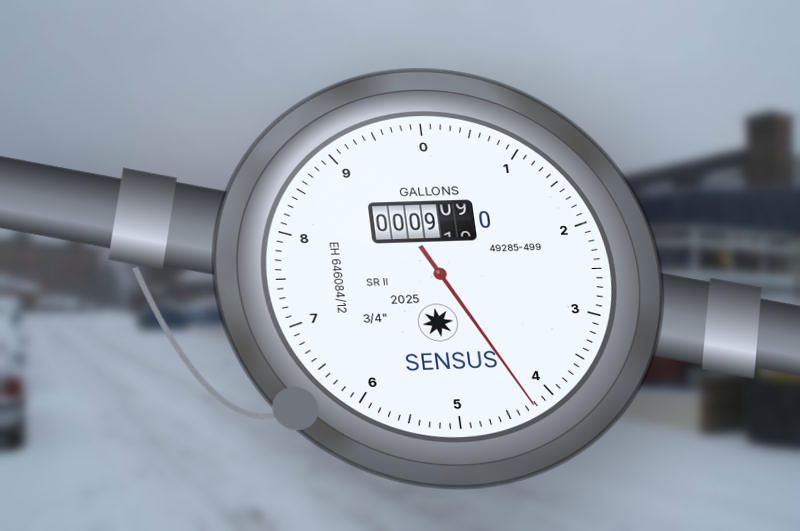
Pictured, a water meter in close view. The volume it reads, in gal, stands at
9094.2 gal
